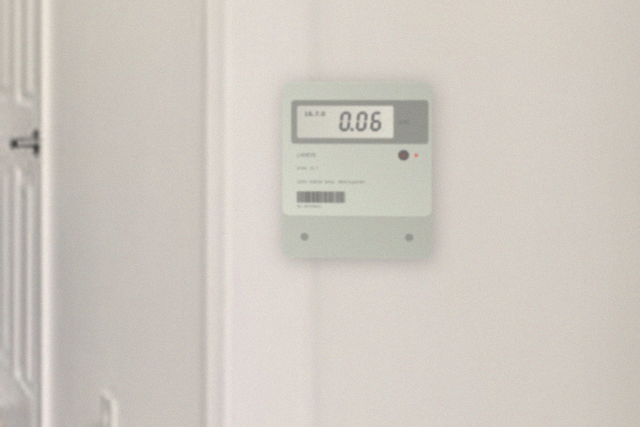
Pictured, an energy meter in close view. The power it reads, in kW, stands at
0.06 kW
